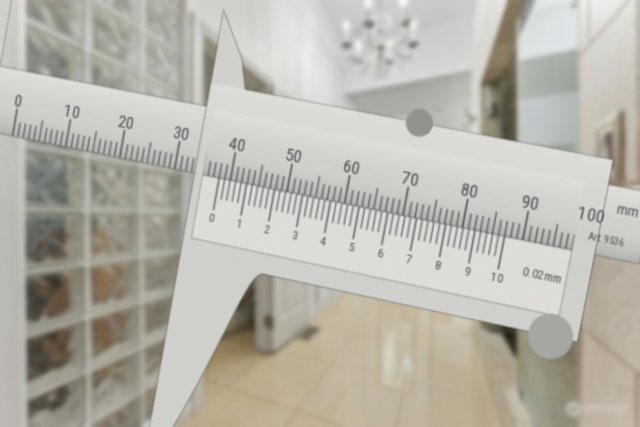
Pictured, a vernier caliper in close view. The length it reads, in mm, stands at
38.0 mm
